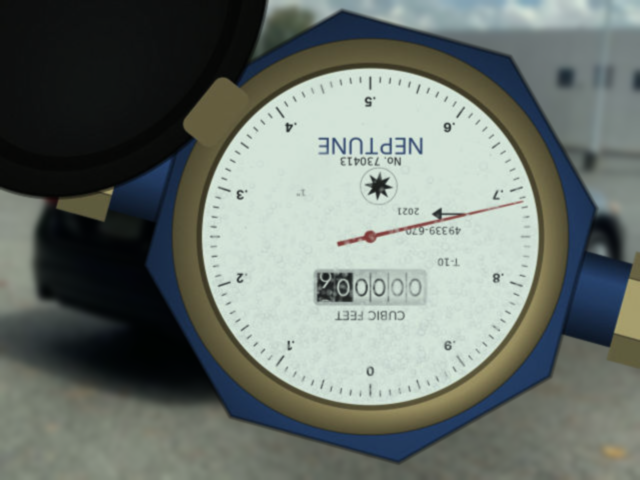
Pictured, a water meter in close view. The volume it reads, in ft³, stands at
5.71 ft³
